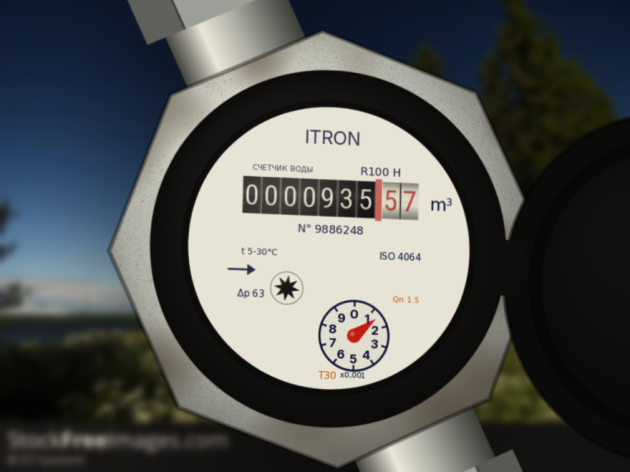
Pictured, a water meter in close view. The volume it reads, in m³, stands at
935.571 m³
